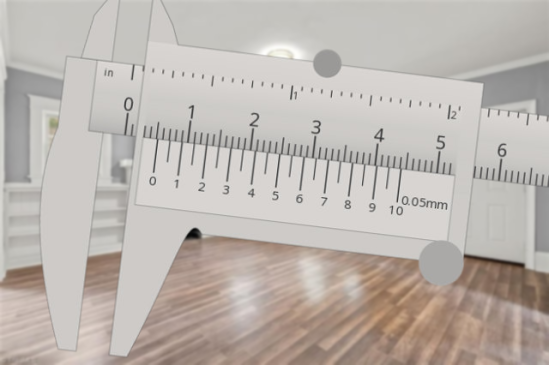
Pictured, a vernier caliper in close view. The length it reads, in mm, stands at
5.2 mm
